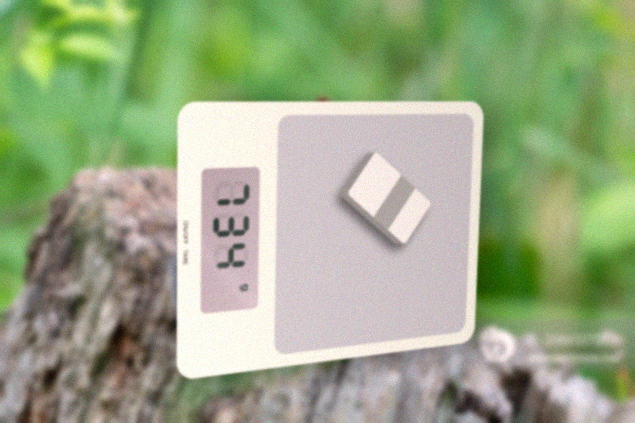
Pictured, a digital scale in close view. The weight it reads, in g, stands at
734 g
